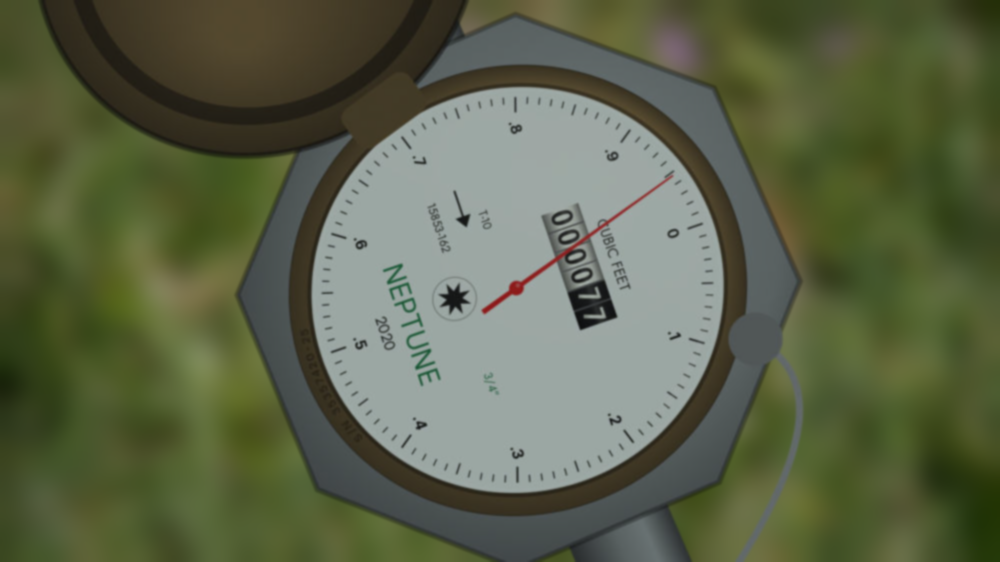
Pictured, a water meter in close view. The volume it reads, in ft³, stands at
76.95 ft³
